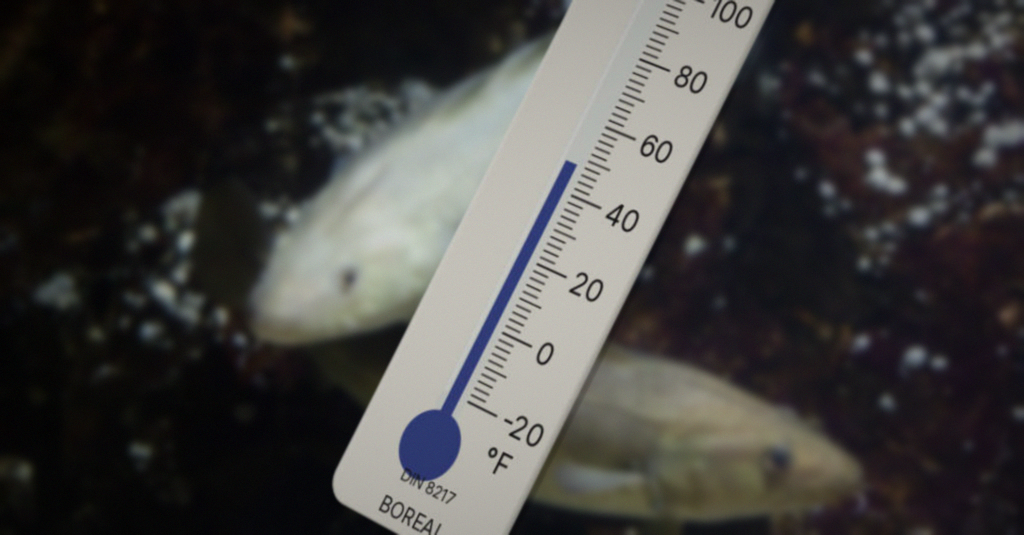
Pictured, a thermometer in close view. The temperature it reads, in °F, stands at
48 °F
